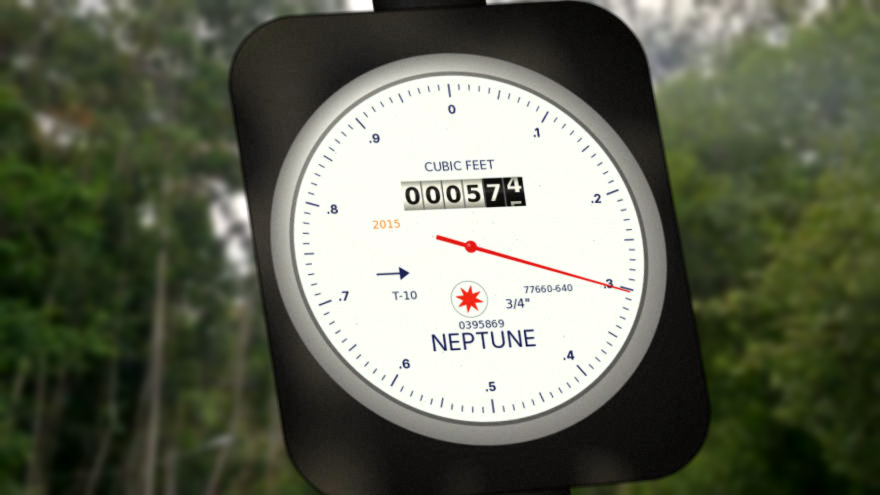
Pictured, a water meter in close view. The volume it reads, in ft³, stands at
574.30 ft³
